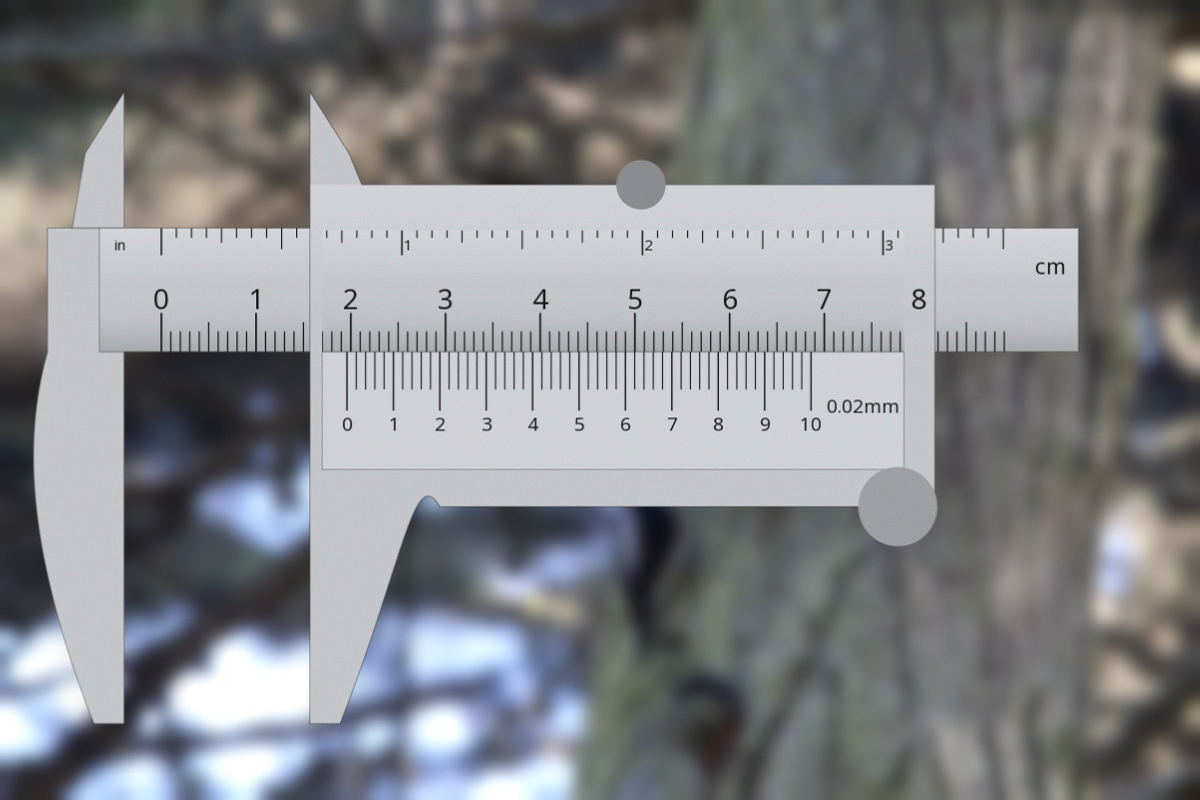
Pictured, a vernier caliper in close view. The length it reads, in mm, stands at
19.6 mm
